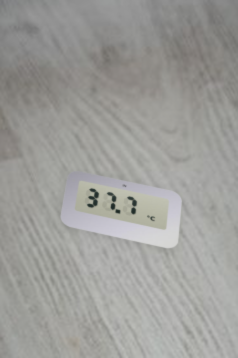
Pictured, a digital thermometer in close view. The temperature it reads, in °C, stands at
37.7 °C
